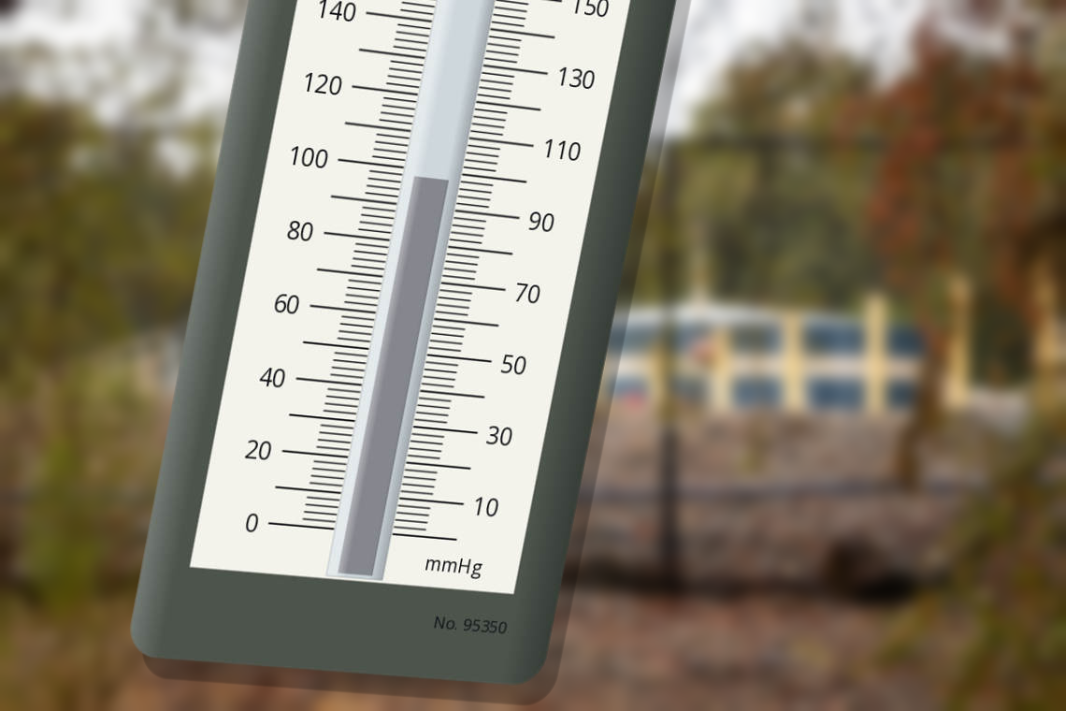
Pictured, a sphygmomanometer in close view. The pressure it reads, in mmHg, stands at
98 mmHg
